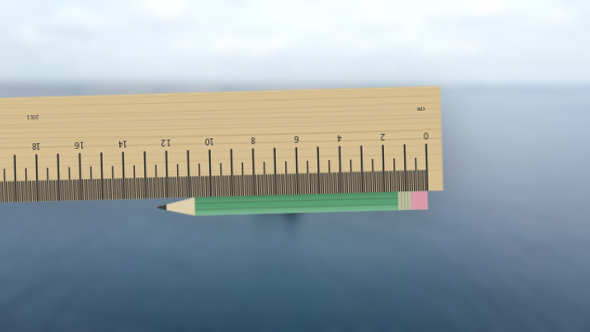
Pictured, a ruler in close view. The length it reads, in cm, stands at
12.5 cm
